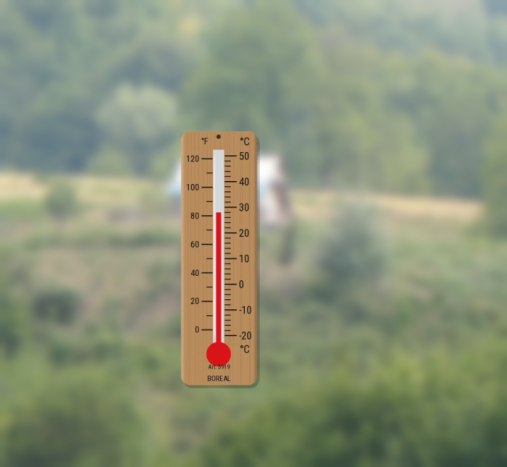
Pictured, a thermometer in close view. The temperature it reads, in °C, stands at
28 °C
